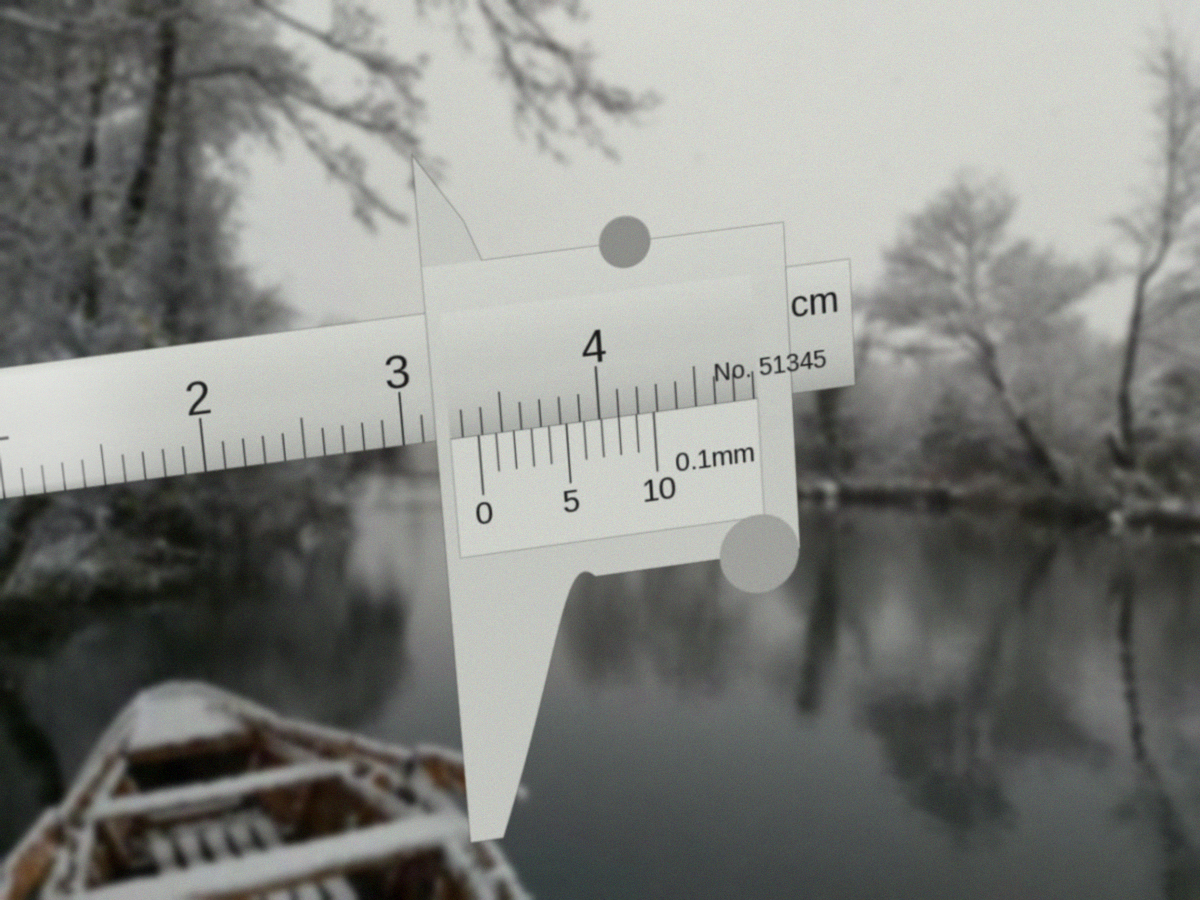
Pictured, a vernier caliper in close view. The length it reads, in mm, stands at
33.8 mm
